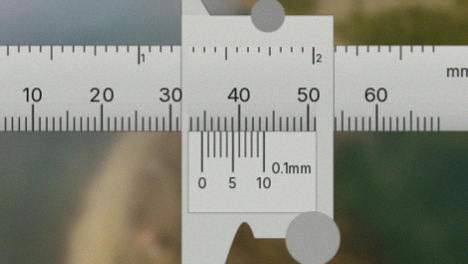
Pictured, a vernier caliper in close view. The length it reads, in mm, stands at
34.6 mm
